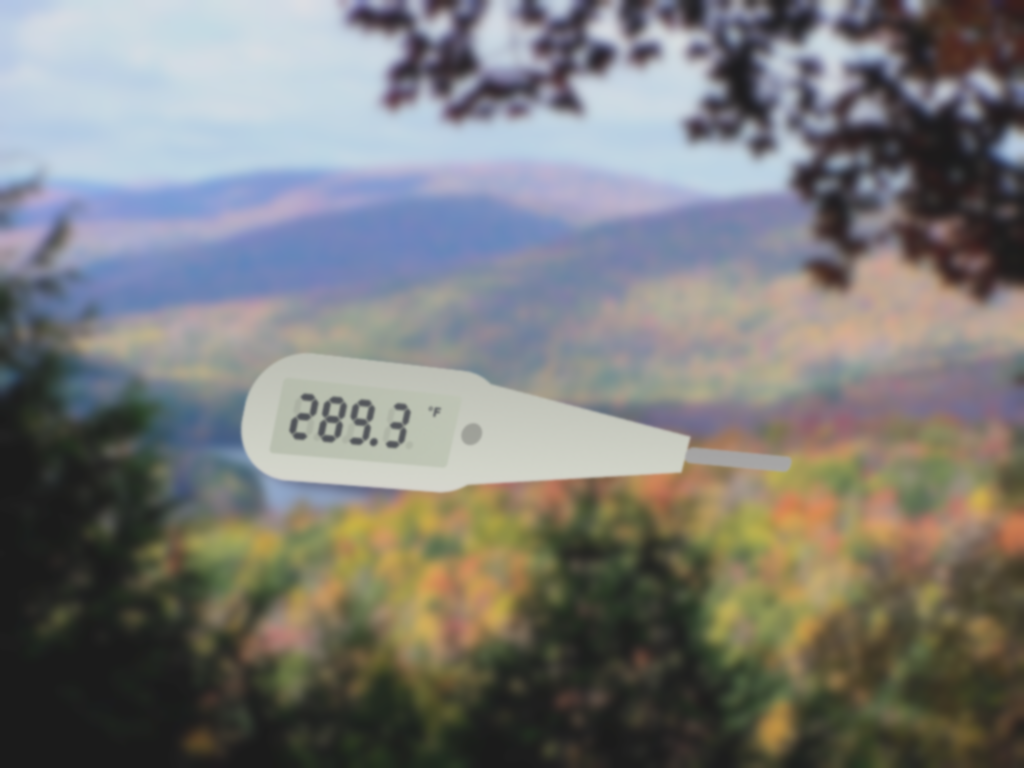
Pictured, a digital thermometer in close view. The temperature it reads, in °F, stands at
289.3 °F
